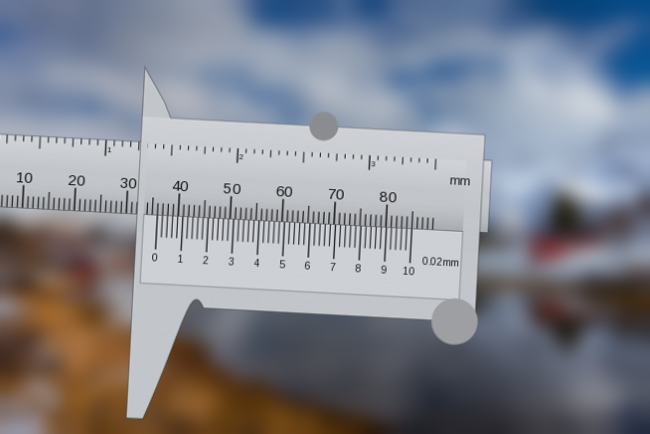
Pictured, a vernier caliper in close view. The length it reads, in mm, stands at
36.0 mm
